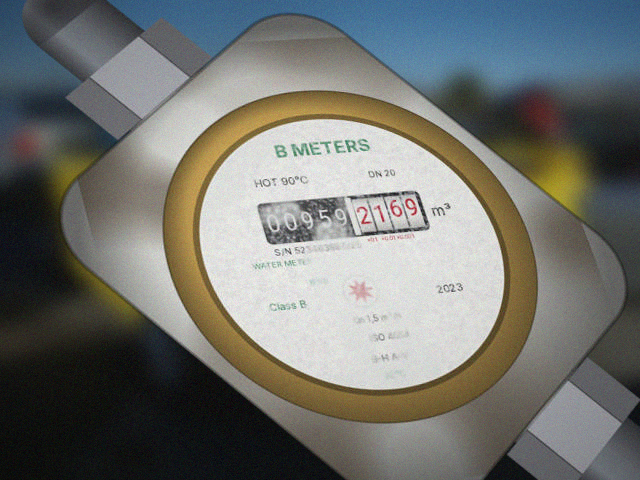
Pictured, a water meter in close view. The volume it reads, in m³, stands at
959.2169 m³
